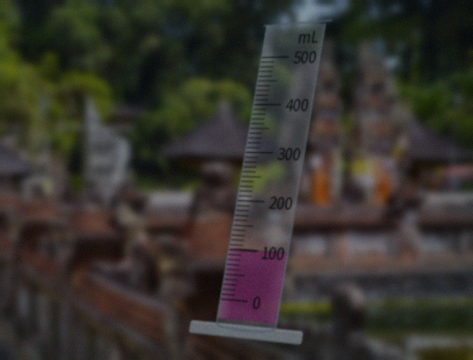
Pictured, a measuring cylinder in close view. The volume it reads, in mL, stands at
100 mL
